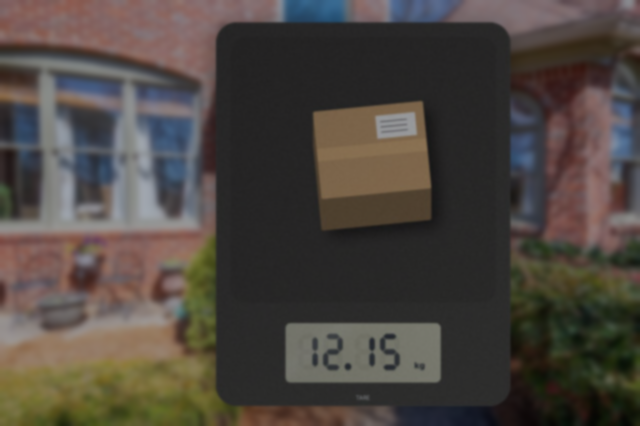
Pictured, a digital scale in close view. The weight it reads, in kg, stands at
12.15 kg
